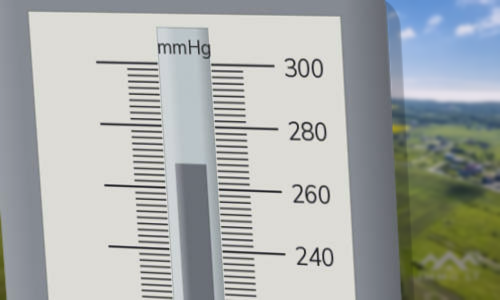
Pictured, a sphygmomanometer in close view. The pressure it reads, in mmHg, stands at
268 mmHg
